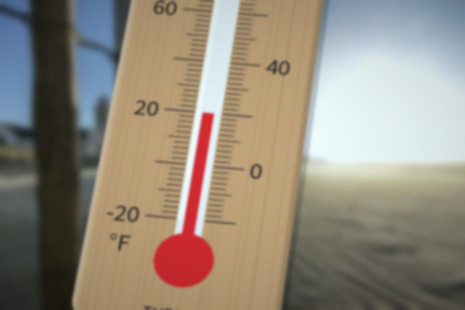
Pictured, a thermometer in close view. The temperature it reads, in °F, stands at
20 °F
